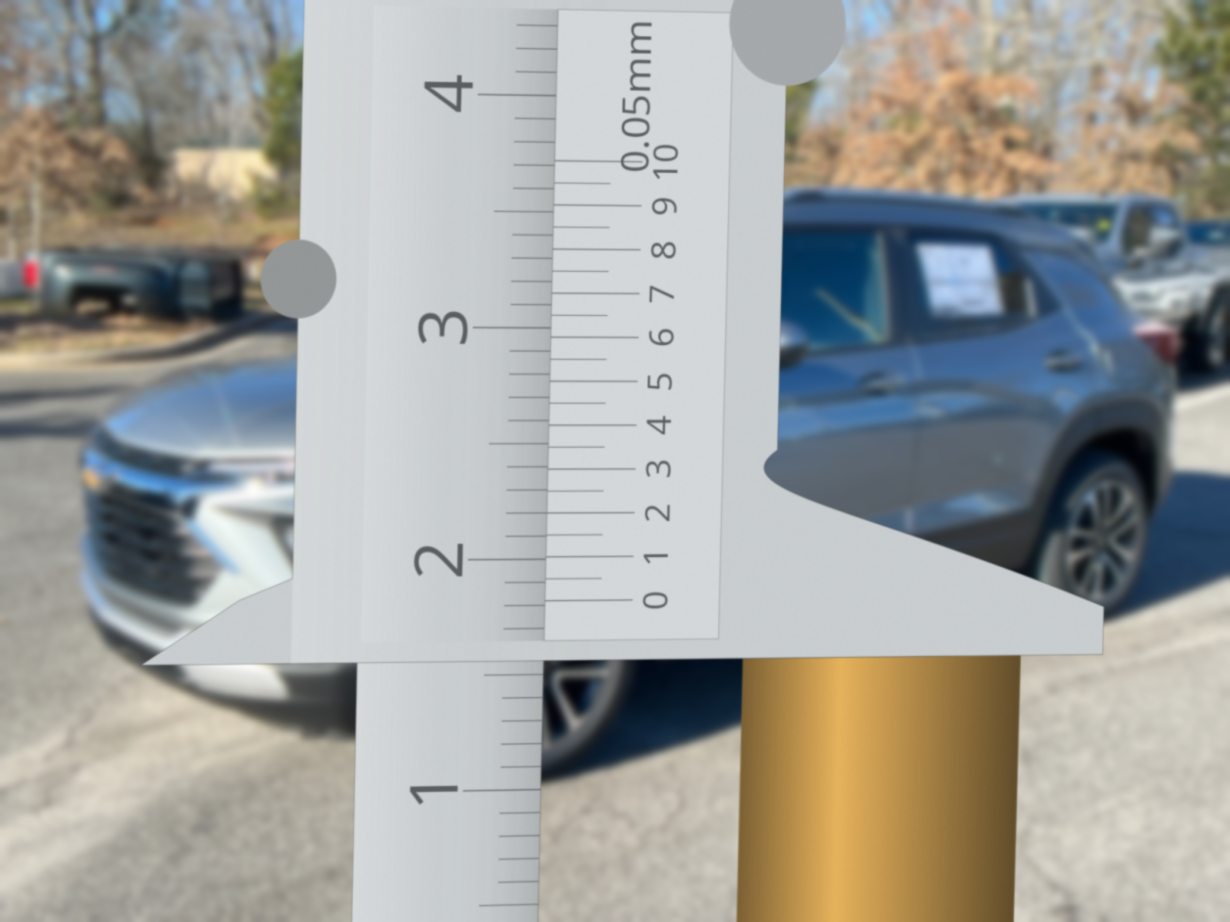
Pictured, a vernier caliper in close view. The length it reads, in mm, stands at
18.2 mm
